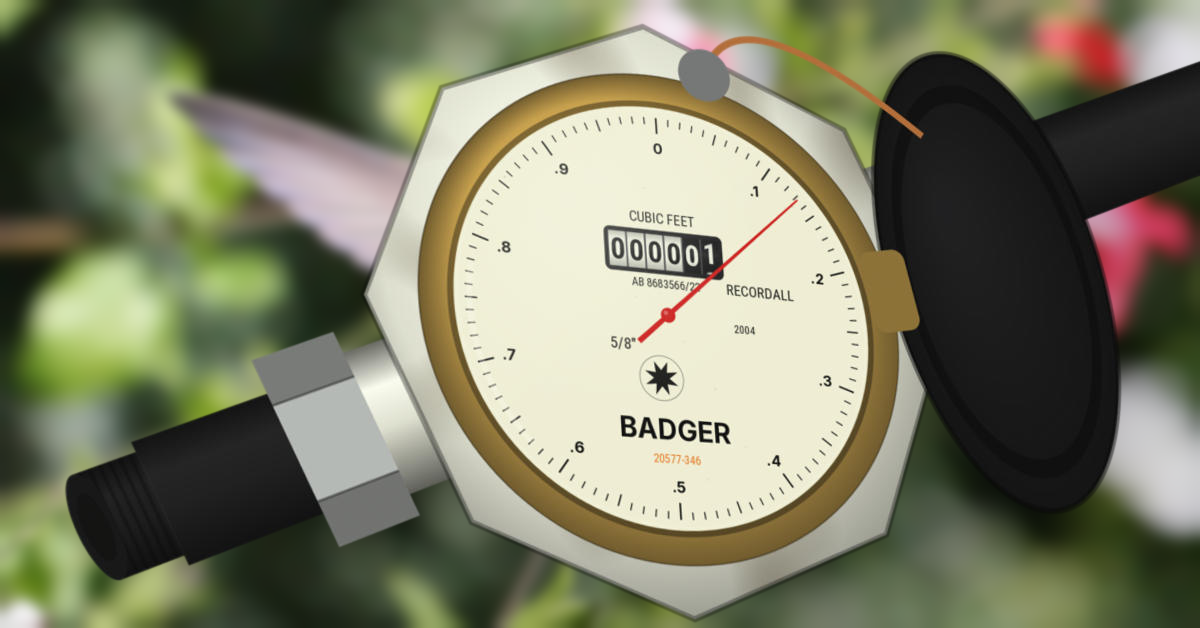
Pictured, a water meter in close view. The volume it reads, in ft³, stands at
1.13 ft³
